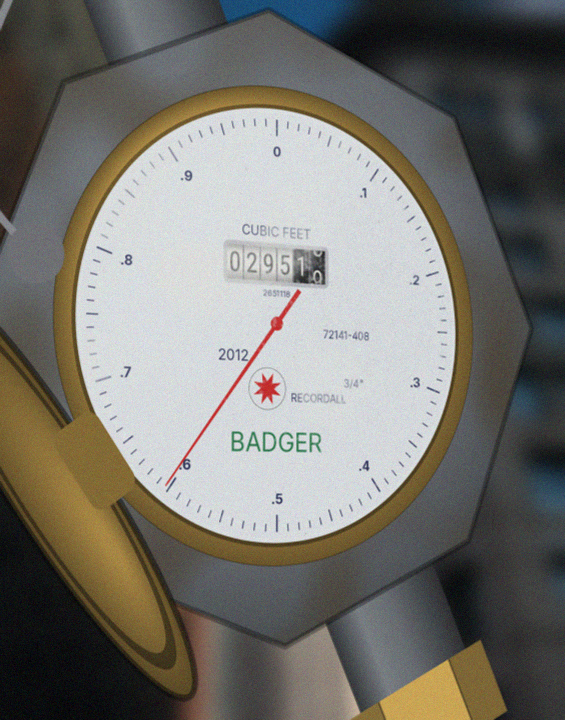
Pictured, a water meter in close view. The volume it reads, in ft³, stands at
29518.60 ft³
